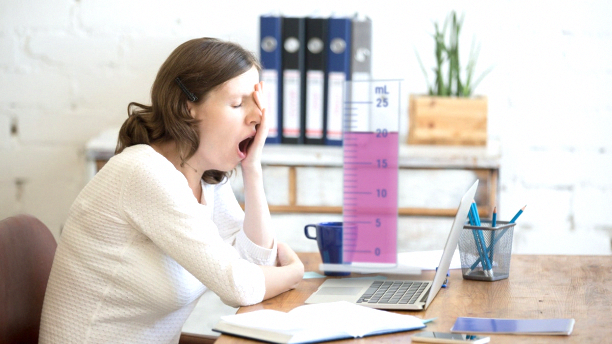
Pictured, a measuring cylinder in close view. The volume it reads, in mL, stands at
20 mL
